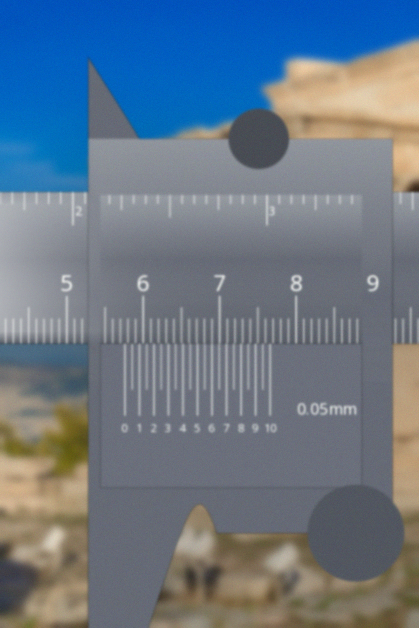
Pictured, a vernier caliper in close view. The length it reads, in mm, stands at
57.6 mm
